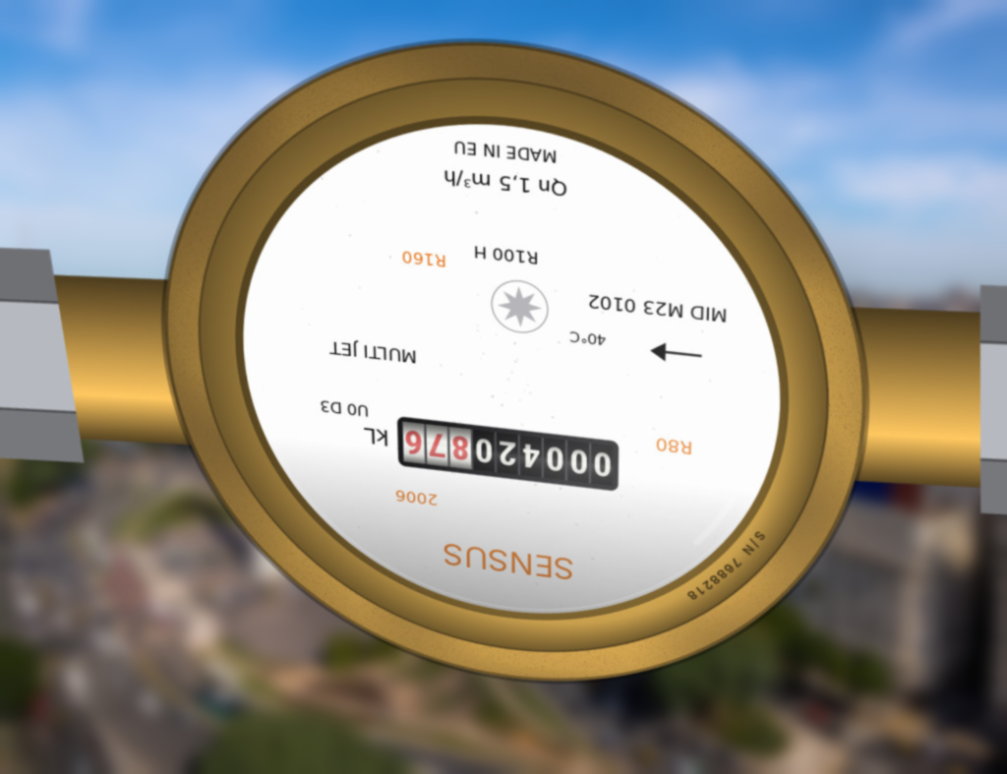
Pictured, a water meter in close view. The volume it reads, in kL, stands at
420.876 kL
